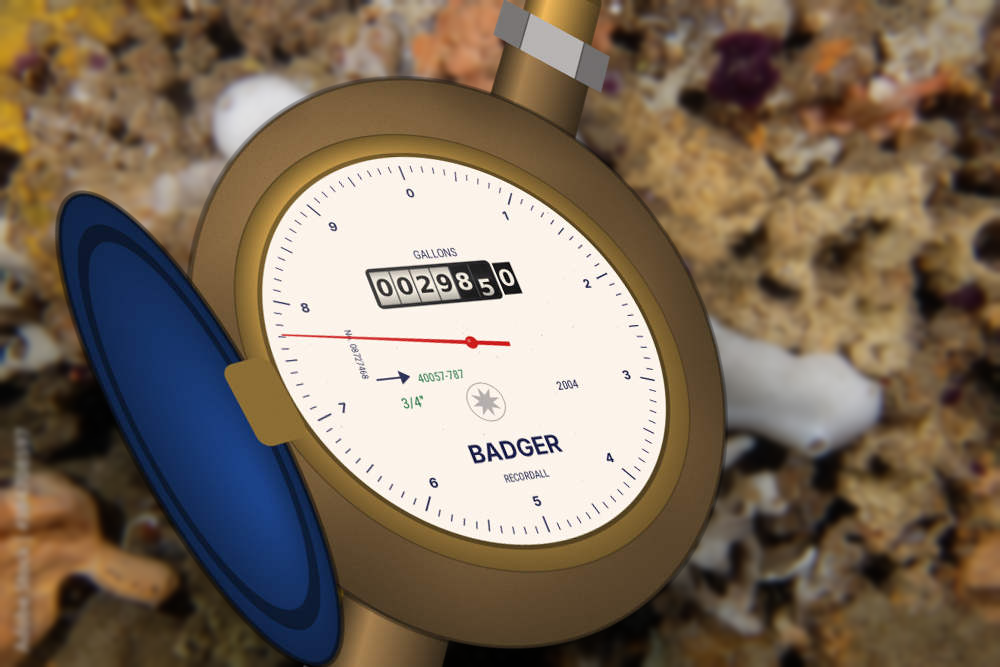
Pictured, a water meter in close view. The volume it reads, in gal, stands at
29847.7 gal
